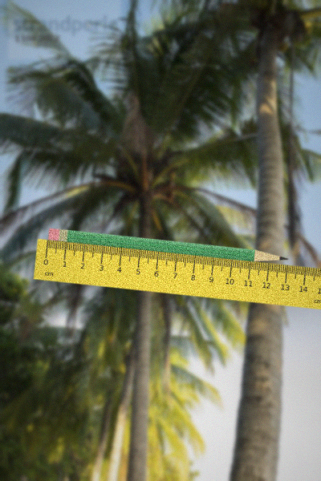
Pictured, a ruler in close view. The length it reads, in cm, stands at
13 cm
